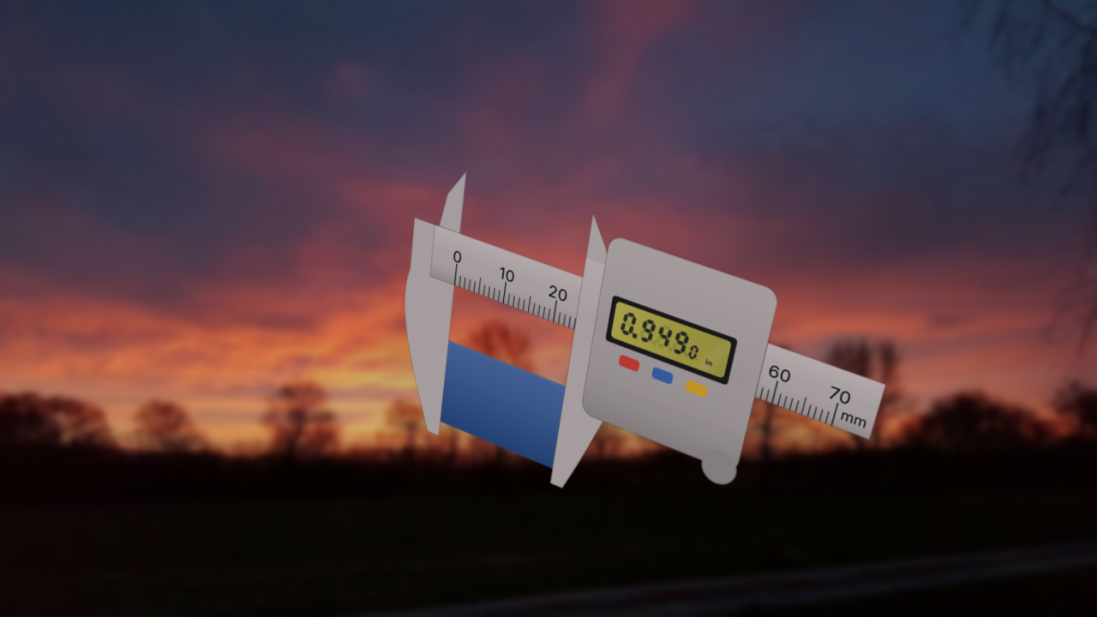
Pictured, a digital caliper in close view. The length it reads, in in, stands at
0.9490 in
